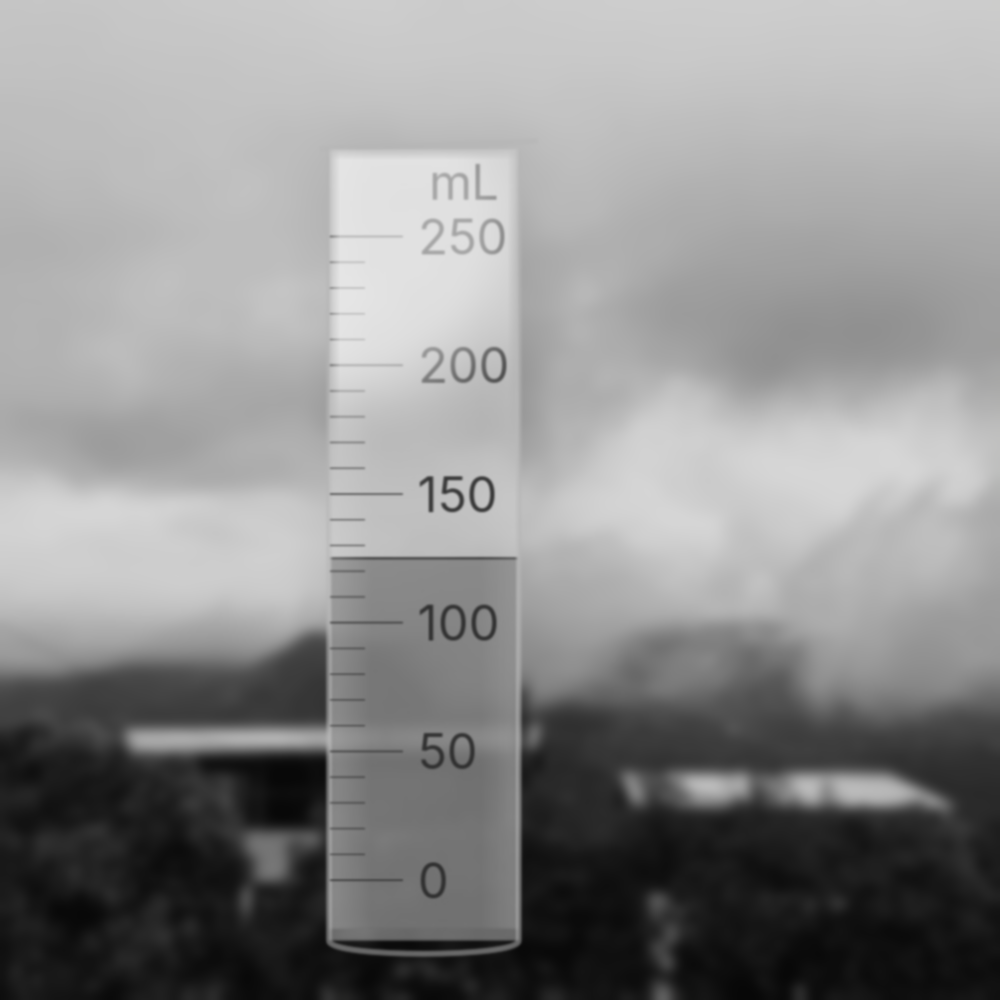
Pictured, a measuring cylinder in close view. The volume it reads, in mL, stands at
125 mL
